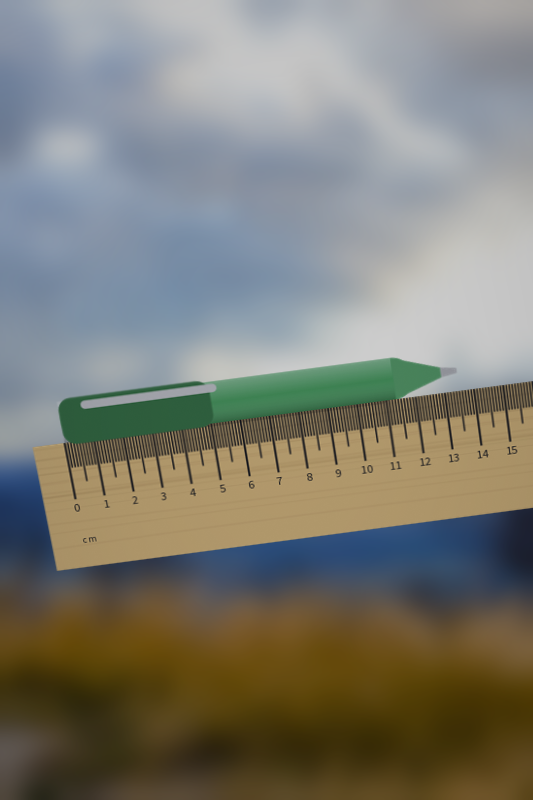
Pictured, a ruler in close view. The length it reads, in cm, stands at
13.5 cm
